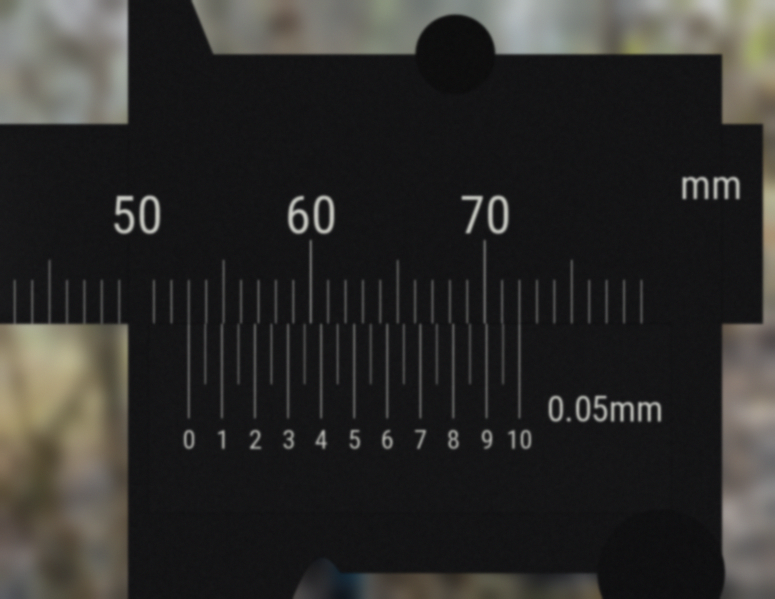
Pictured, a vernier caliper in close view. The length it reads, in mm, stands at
53.0 mm
